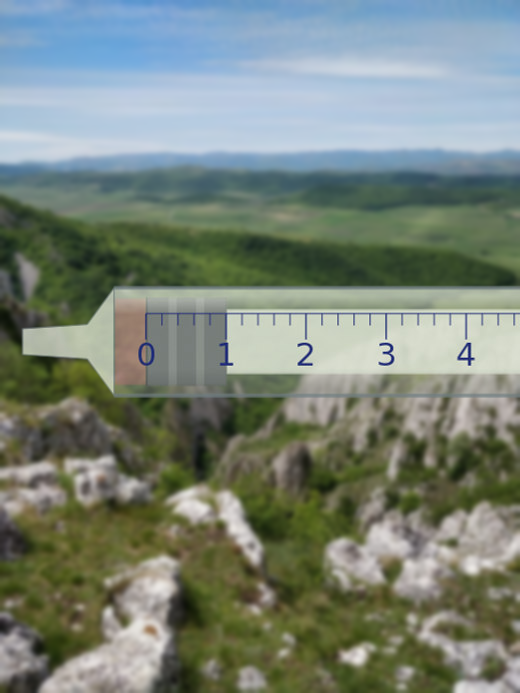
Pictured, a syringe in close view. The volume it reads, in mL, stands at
0 mL
